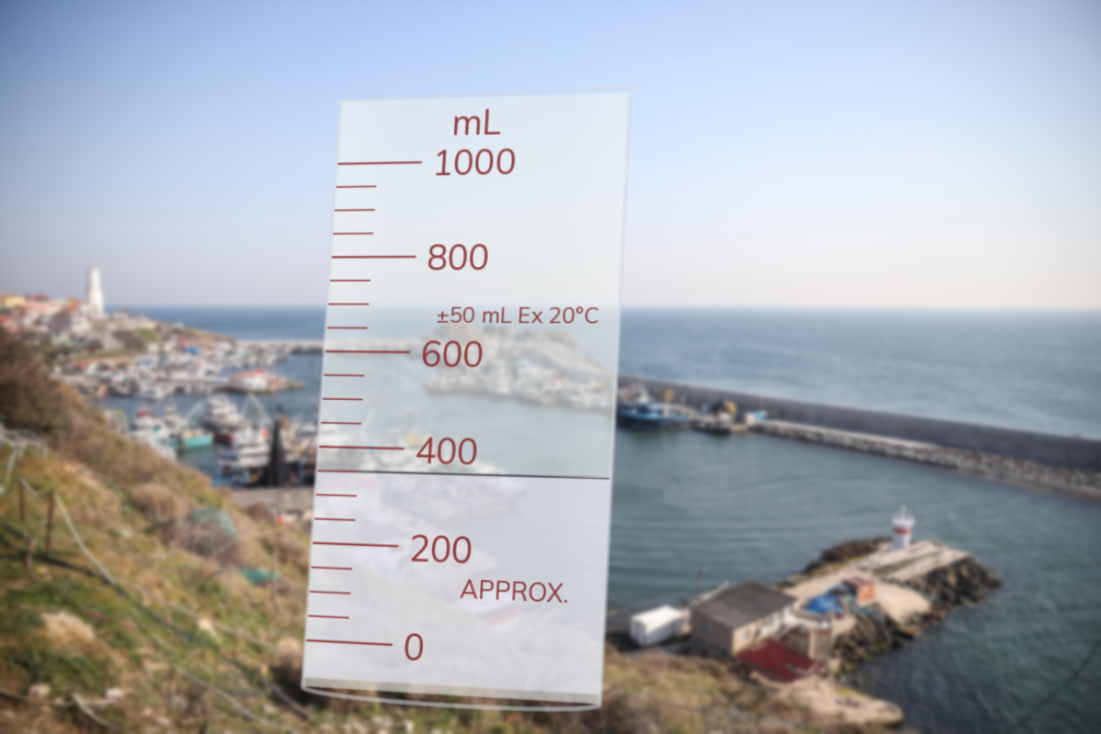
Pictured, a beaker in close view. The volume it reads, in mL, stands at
350 mL
